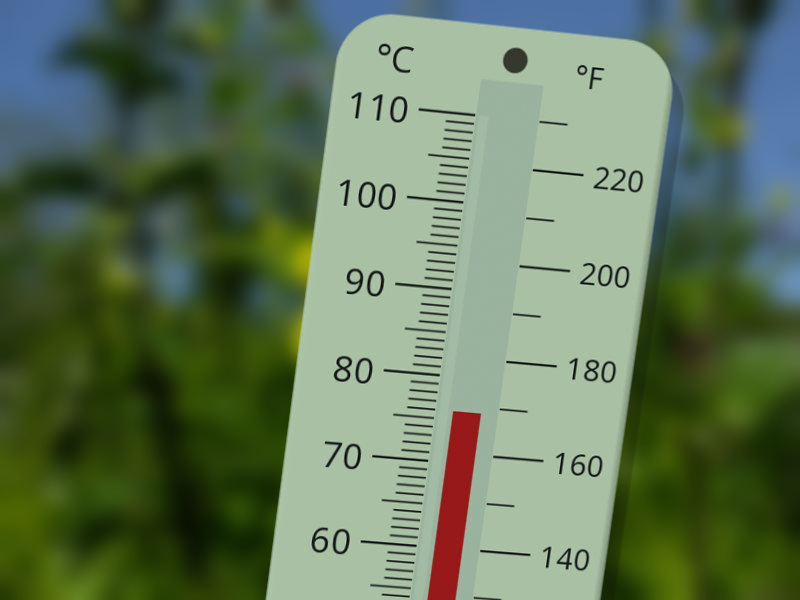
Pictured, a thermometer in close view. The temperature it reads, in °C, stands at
76 °C
